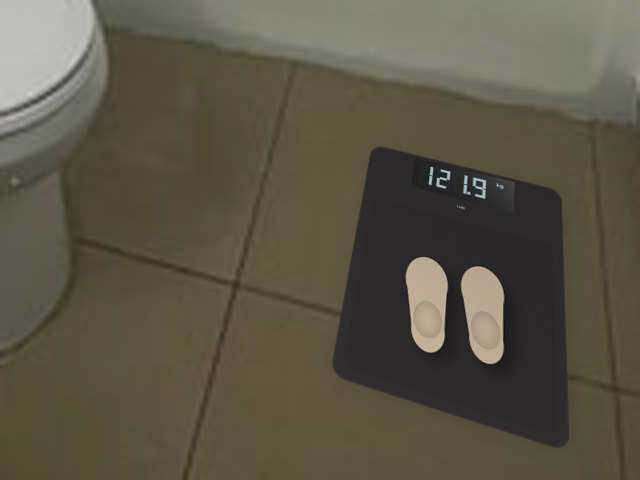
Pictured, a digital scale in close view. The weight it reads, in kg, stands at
121.9 kg
